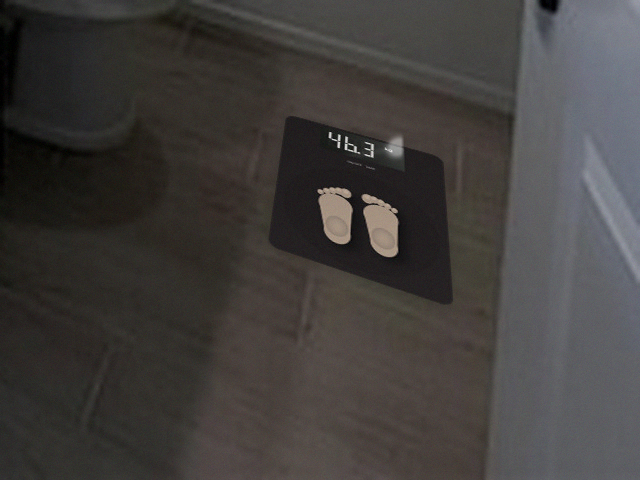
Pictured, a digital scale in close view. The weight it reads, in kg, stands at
46.3 kg
